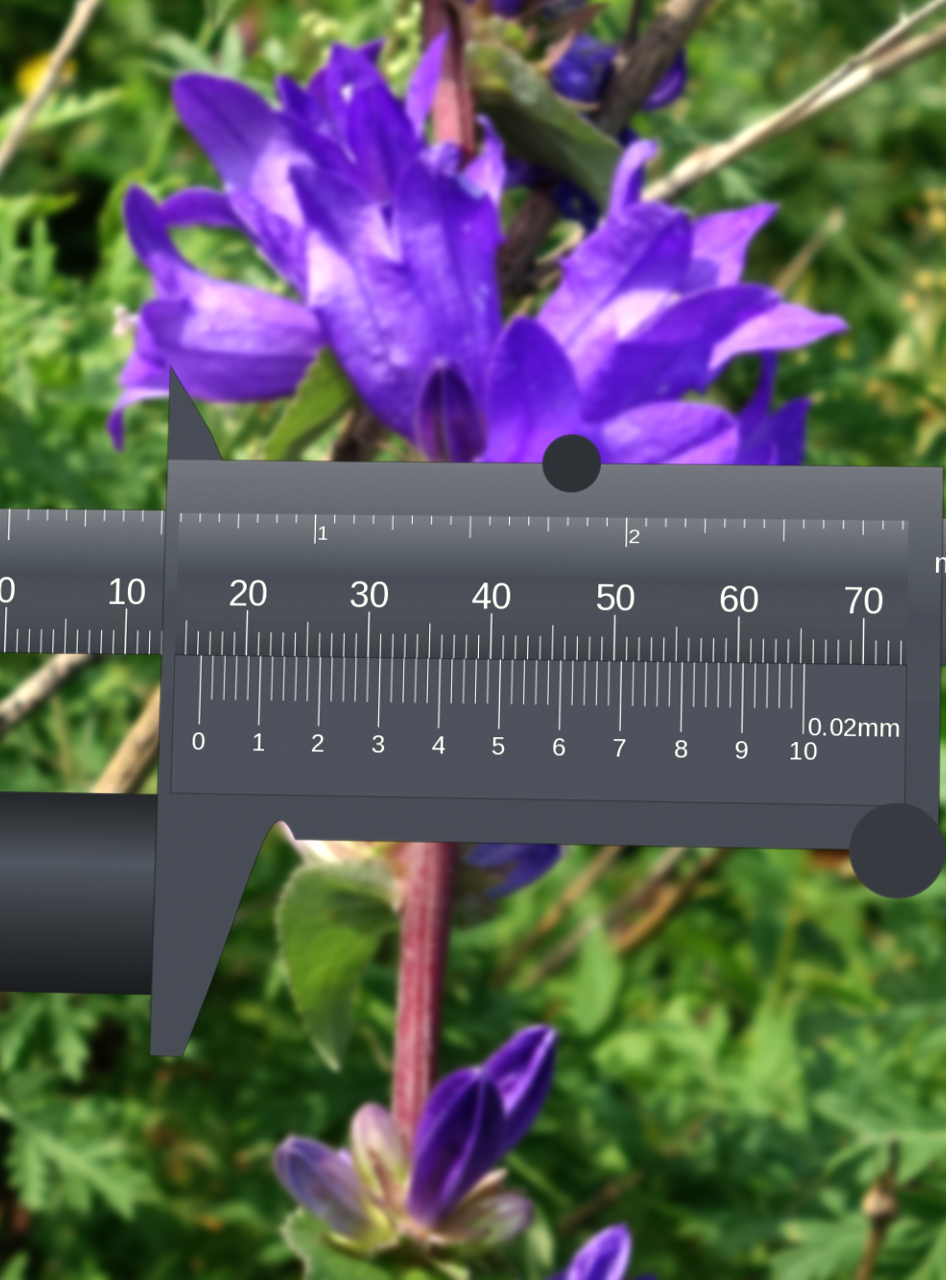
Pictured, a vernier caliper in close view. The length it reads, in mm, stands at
16.3 mm
